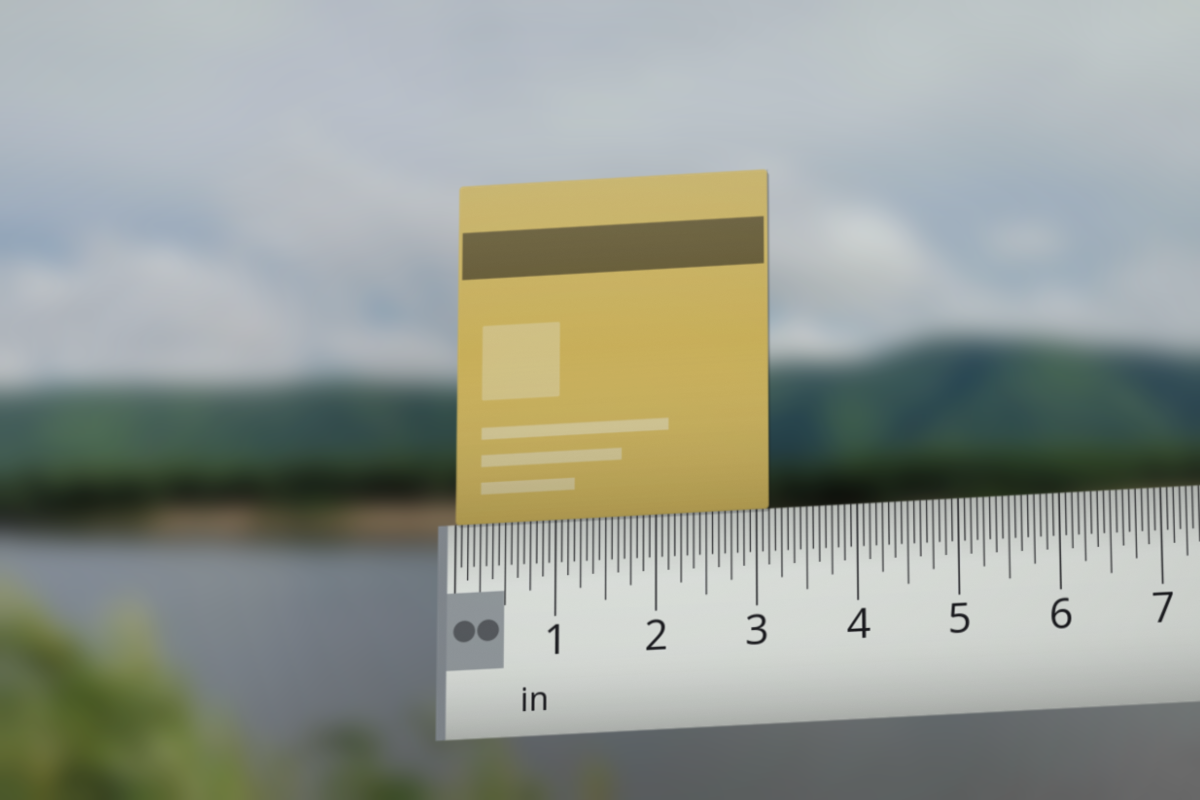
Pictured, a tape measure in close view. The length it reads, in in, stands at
3.125 in
